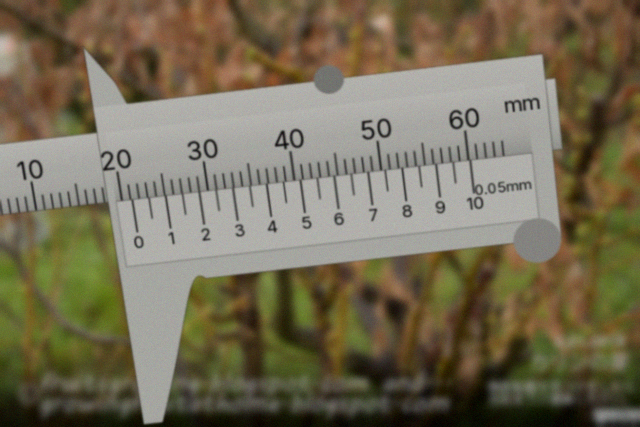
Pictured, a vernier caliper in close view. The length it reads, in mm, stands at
21.2 mm
